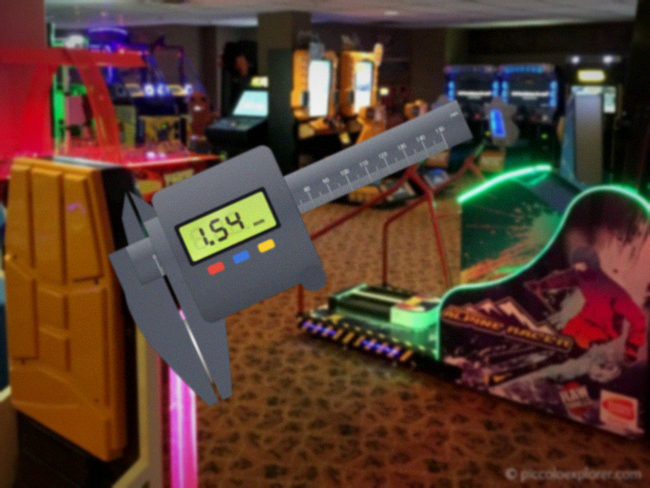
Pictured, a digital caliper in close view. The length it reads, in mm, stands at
1.54 mm
